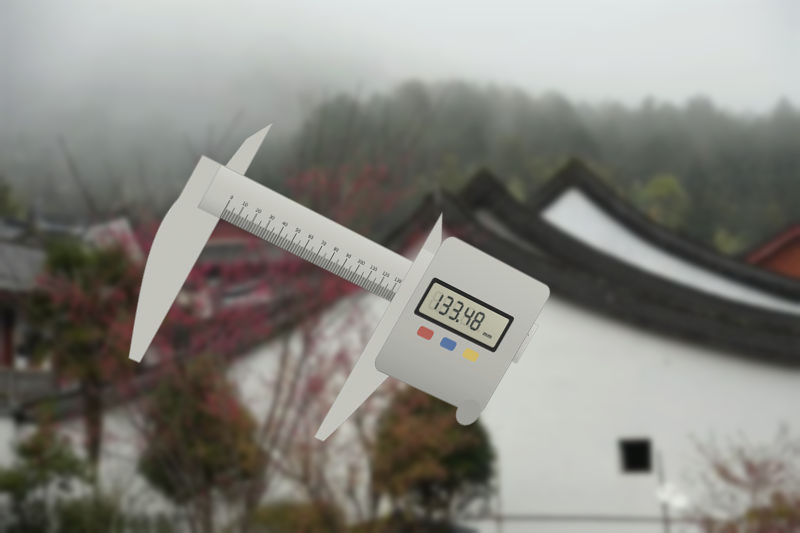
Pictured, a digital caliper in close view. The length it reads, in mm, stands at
133.48 mm
